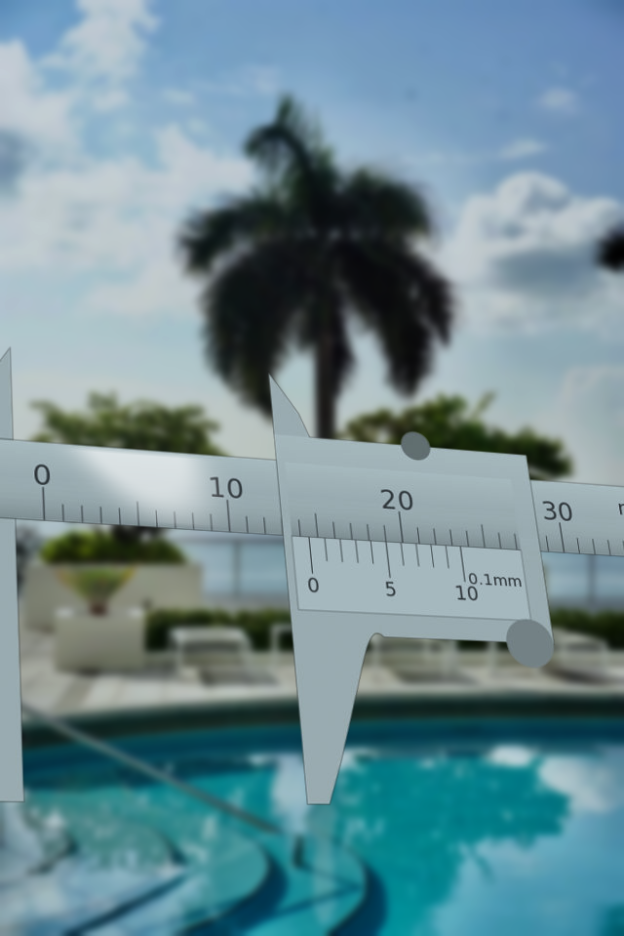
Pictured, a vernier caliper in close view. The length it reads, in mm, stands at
14.5 mm
